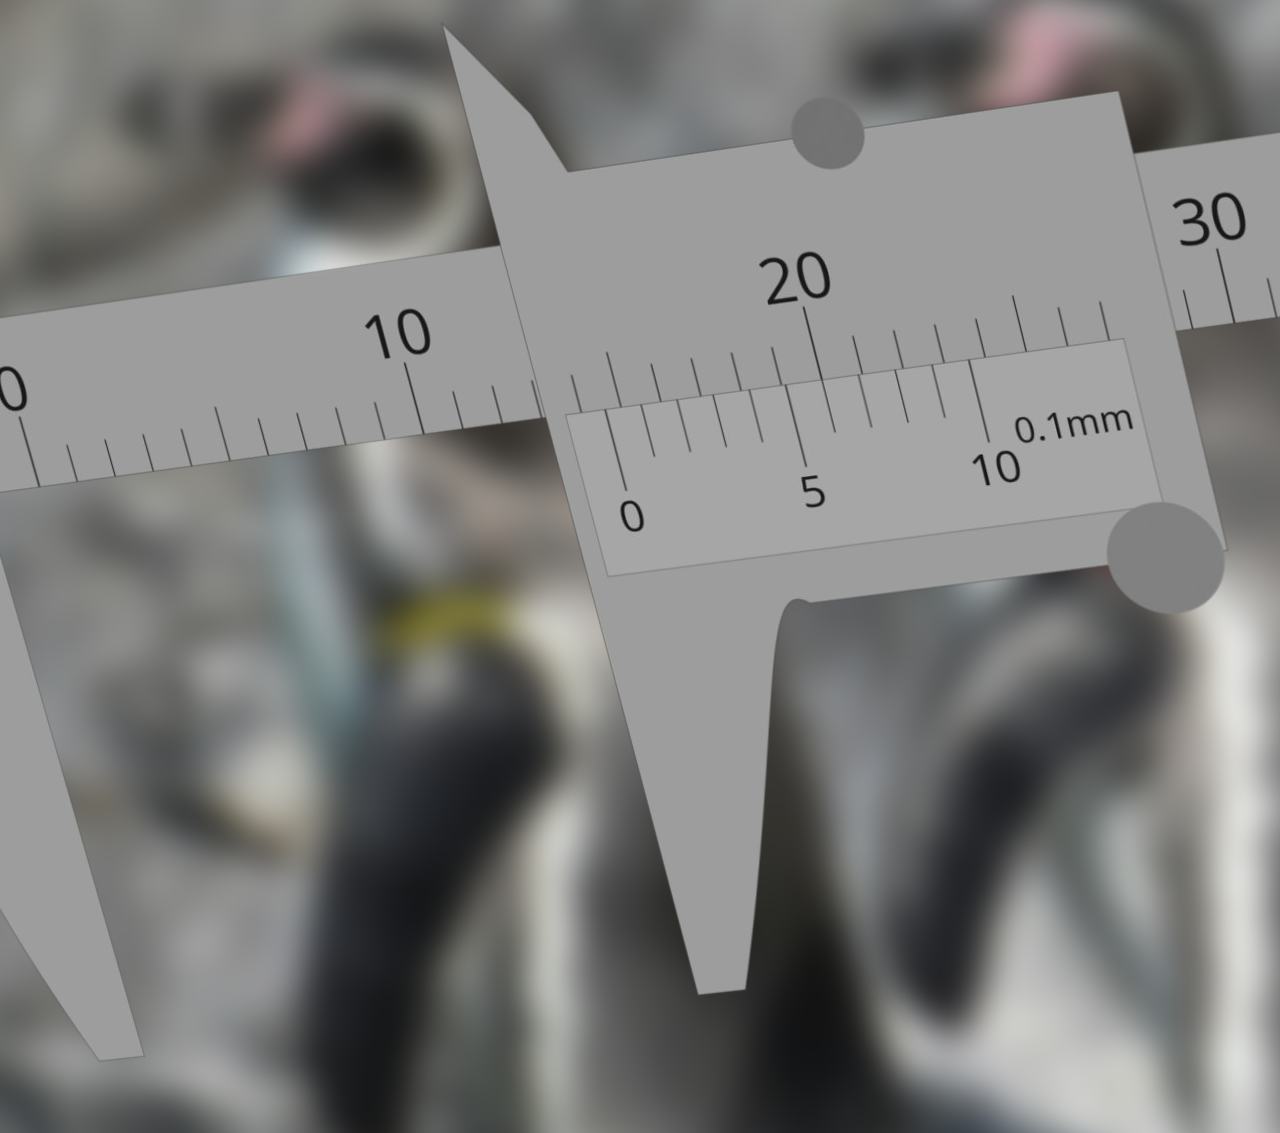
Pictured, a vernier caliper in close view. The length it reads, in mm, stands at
14.6 mm
